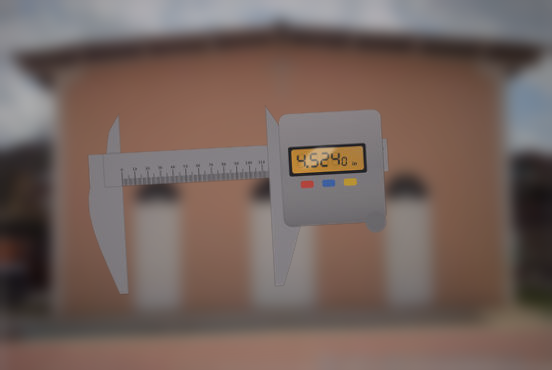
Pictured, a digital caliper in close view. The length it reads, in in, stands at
4.5240 in
